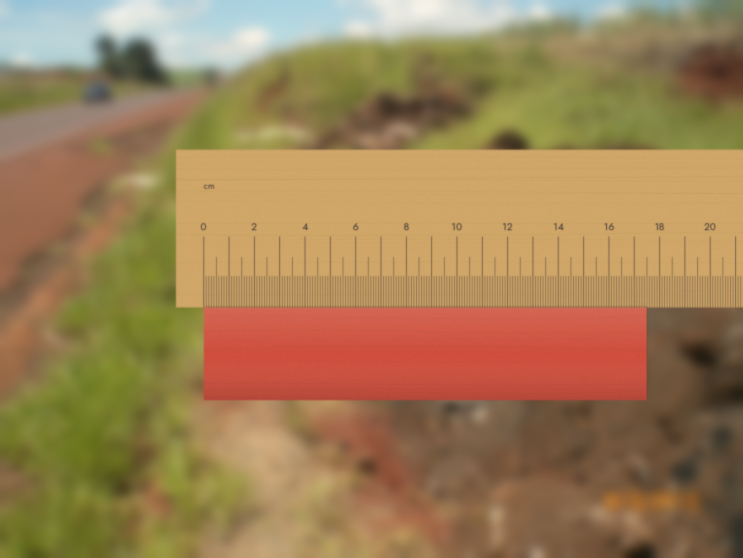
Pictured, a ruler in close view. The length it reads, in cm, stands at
17.5 cm
